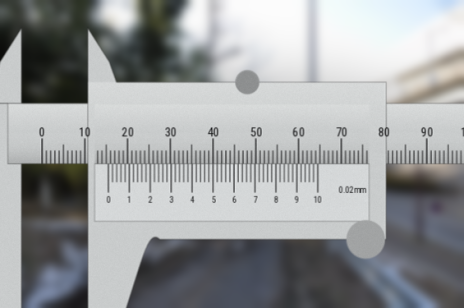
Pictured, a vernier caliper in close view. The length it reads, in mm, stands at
15.5 mm
